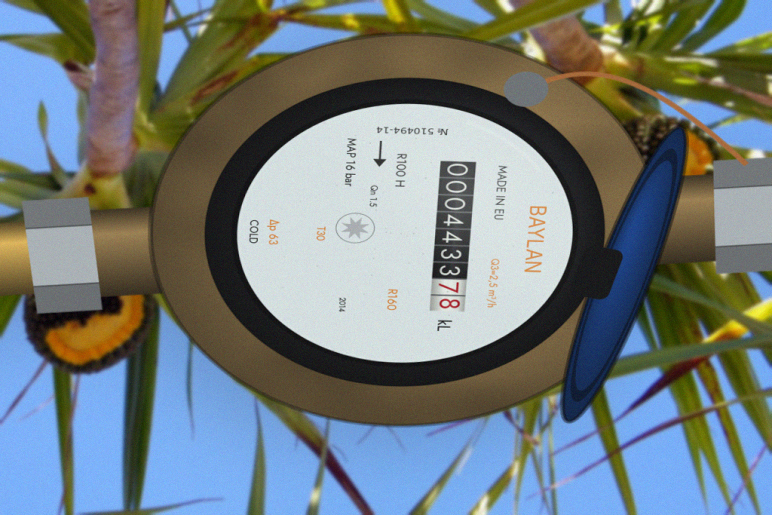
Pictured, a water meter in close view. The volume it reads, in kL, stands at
4433.78 kL
